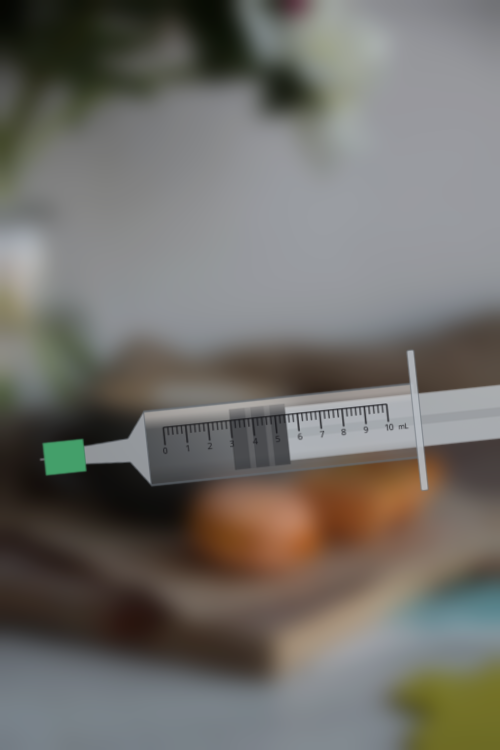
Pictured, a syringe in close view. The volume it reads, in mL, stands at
3 mL
